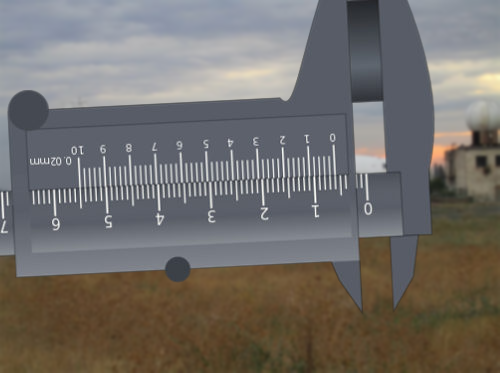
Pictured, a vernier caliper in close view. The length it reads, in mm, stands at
6.0 mm
